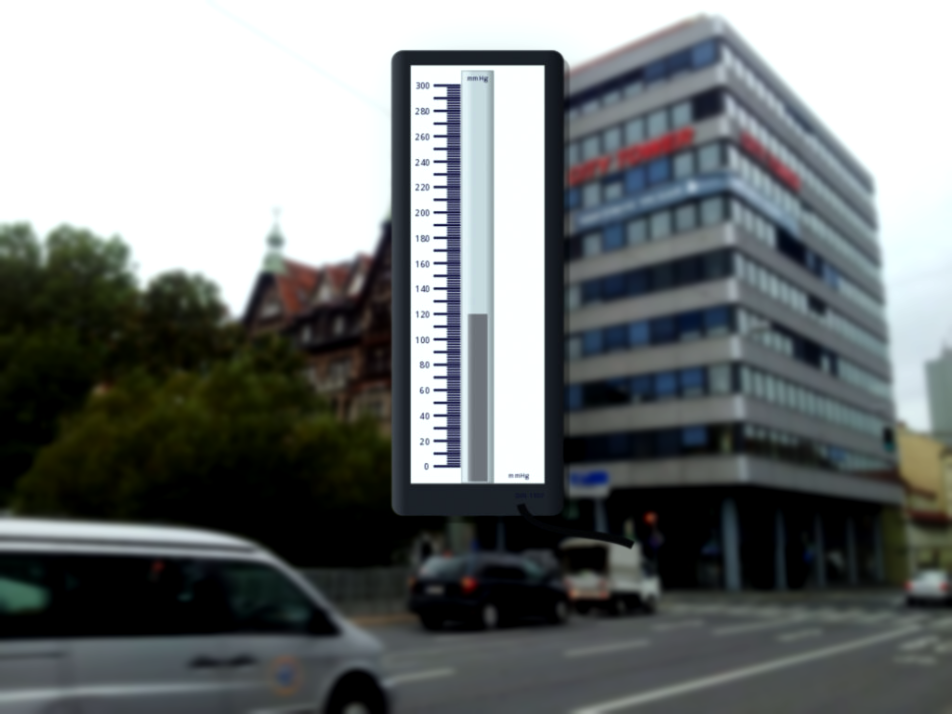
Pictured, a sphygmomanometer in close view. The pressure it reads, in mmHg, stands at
120 mmHg
